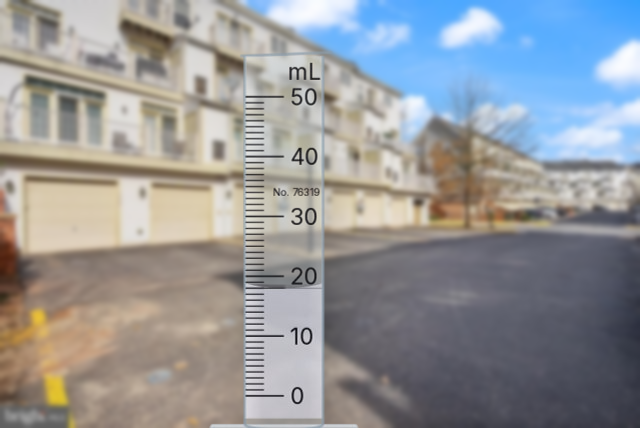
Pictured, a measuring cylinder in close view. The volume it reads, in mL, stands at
18 mL
